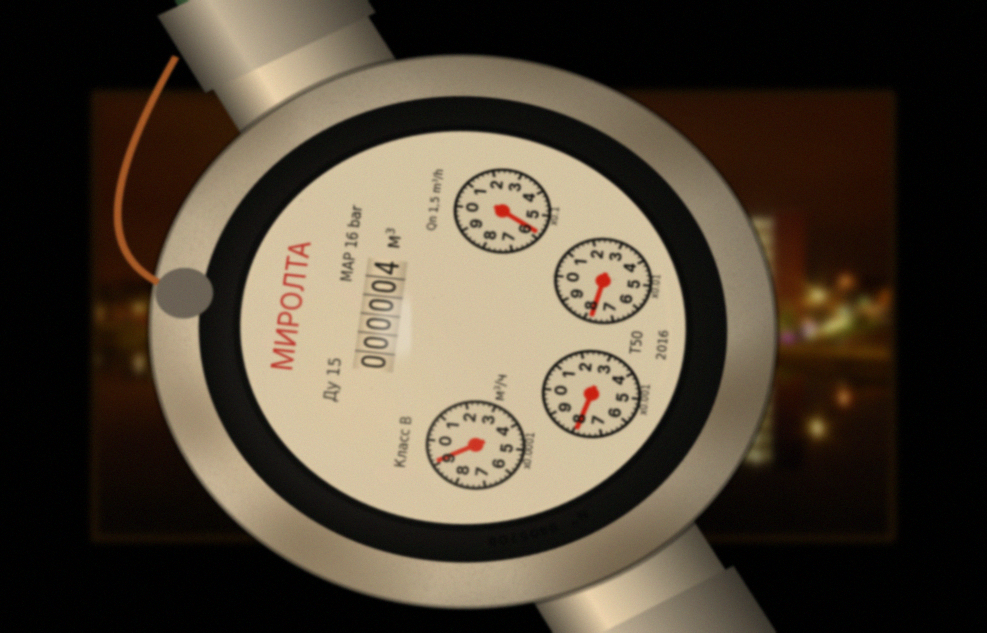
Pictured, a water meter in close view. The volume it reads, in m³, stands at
4.5779 m³
